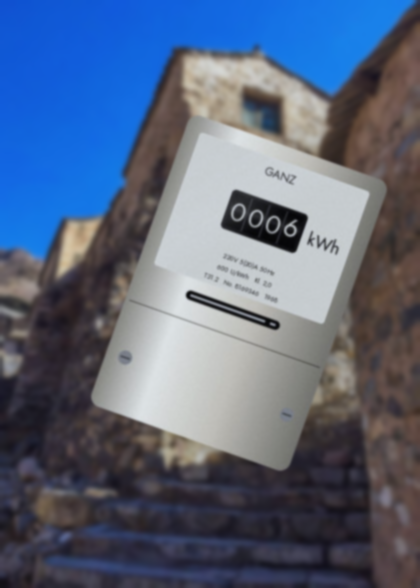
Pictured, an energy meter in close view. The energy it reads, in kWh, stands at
6 kWh
